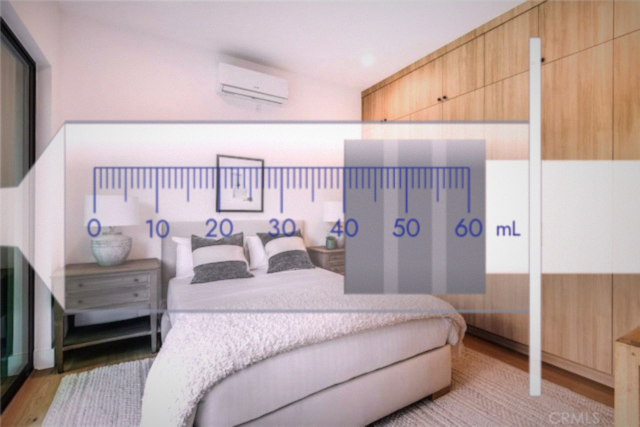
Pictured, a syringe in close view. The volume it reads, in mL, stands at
40 mL
